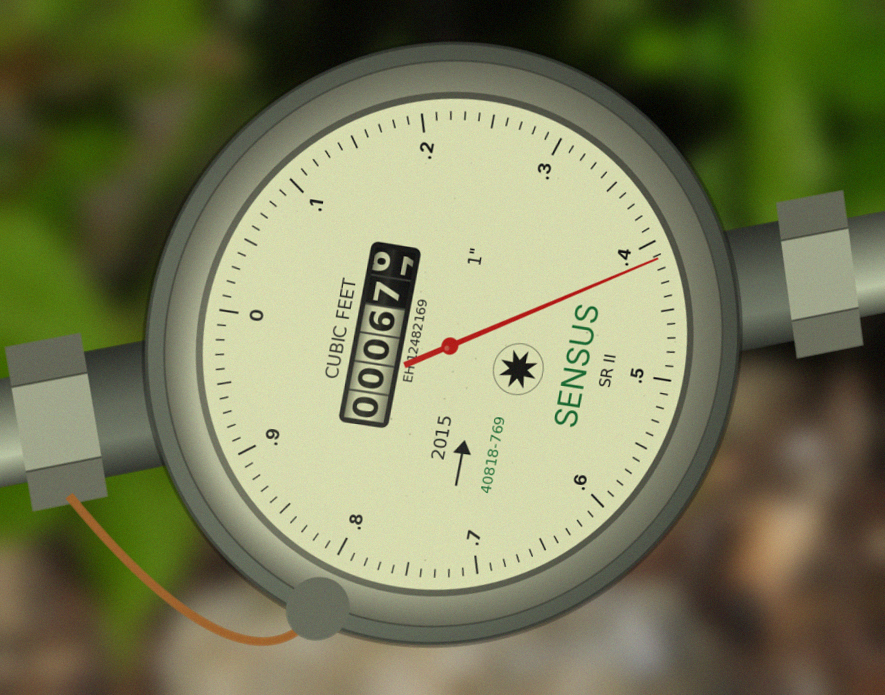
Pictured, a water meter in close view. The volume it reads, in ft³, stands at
676.41 ft³
